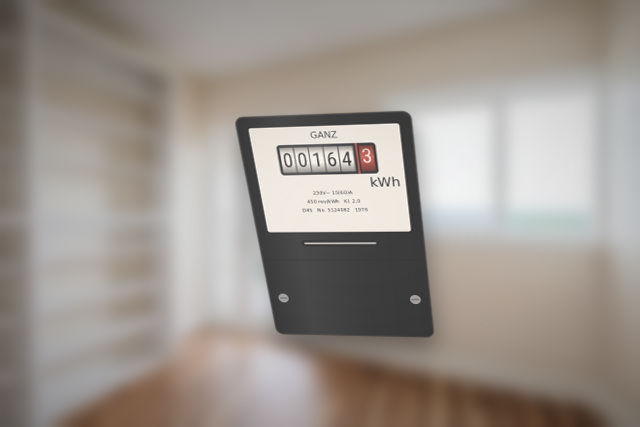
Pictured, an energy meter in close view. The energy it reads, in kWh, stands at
164.3 kWh
